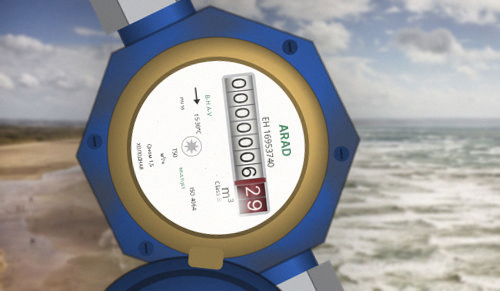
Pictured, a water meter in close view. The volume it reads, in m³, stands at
6.29 m³
